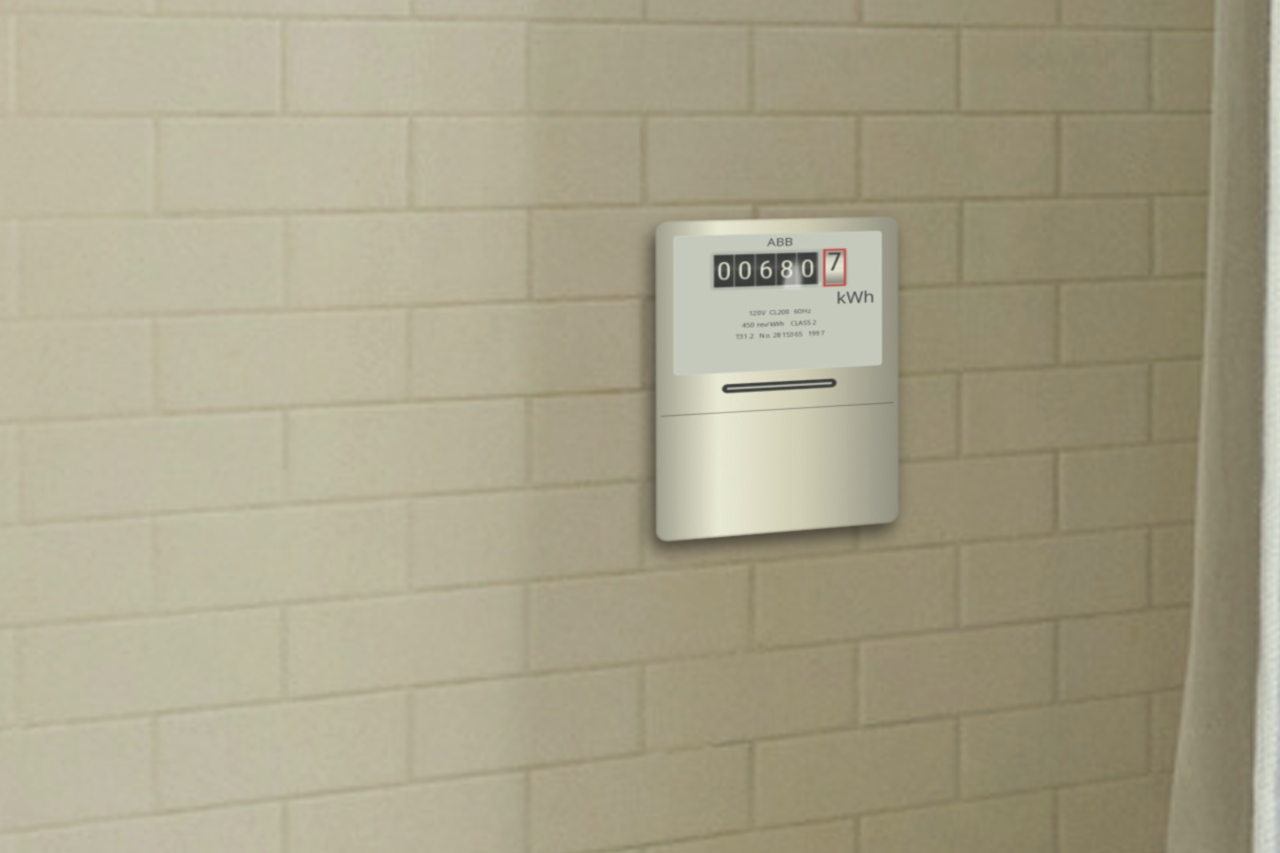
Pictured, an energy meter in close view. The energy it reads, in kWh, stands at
680.7 kWh
